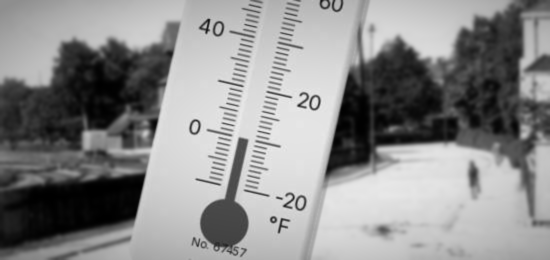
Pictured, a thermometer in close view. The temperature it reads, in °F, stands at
0 °F
